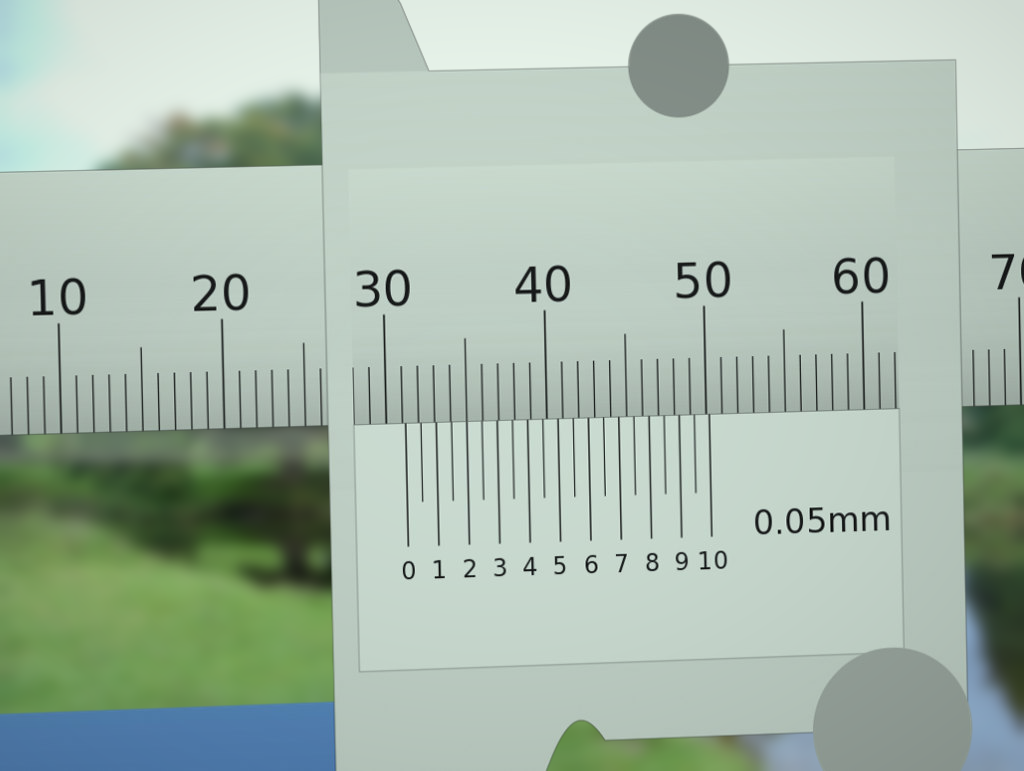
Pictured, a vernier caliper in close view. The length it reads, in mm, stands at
31.2 mm
